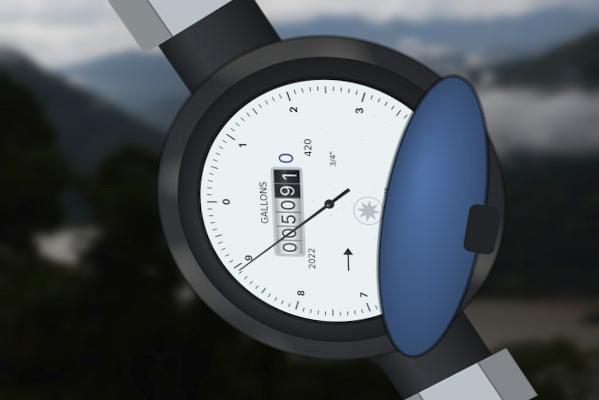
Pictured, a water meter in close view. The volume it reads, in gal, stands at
50908.9 gal
